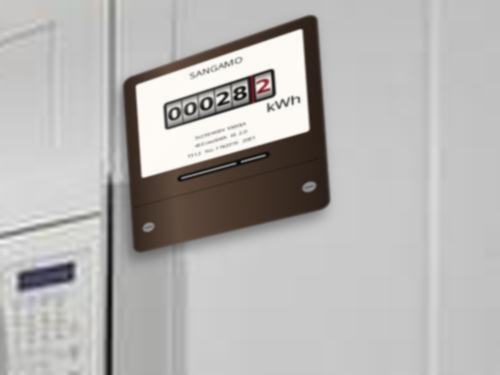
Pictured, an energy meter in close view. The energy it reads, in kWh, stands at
28.2 kWh
